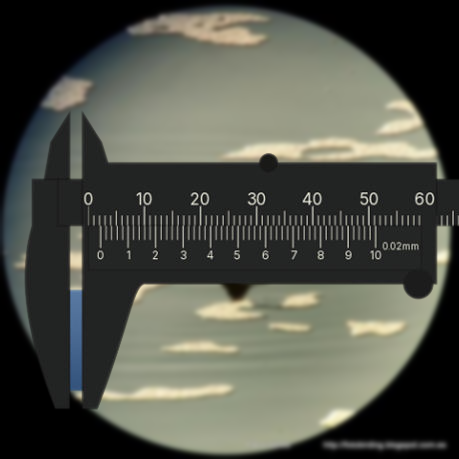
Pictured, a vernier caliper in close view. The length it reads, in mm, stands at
2.2 mm
